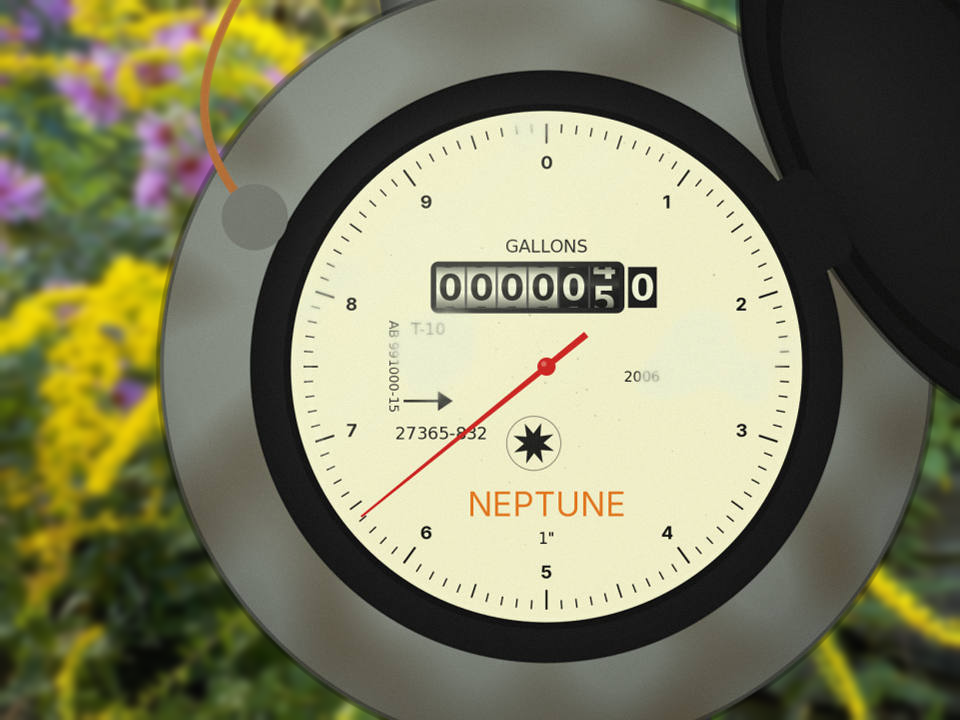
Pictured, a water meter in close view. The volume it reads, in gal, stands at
46.4 gal
